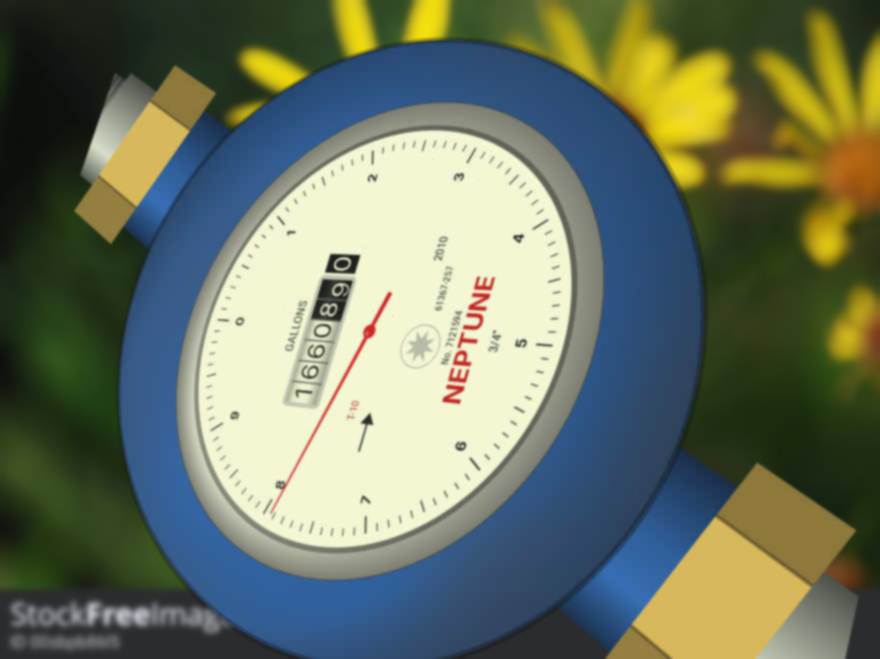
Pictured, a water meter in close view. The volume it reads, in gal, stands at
1660887.9 gal
